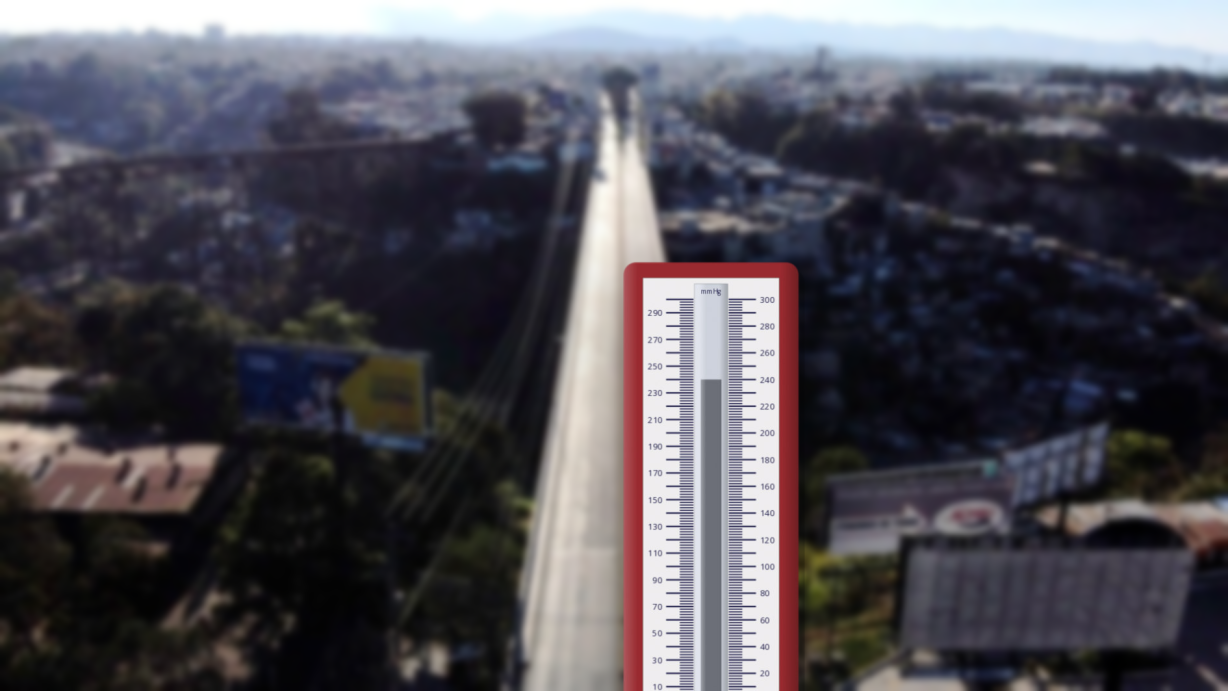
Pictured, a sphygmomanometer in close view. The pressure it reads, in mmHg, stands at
240 mmHg
